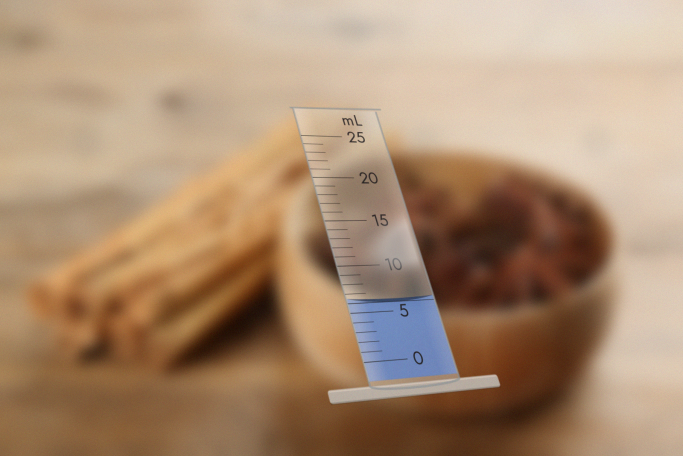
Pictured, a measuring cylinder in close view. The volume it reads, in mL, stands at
6 mL
